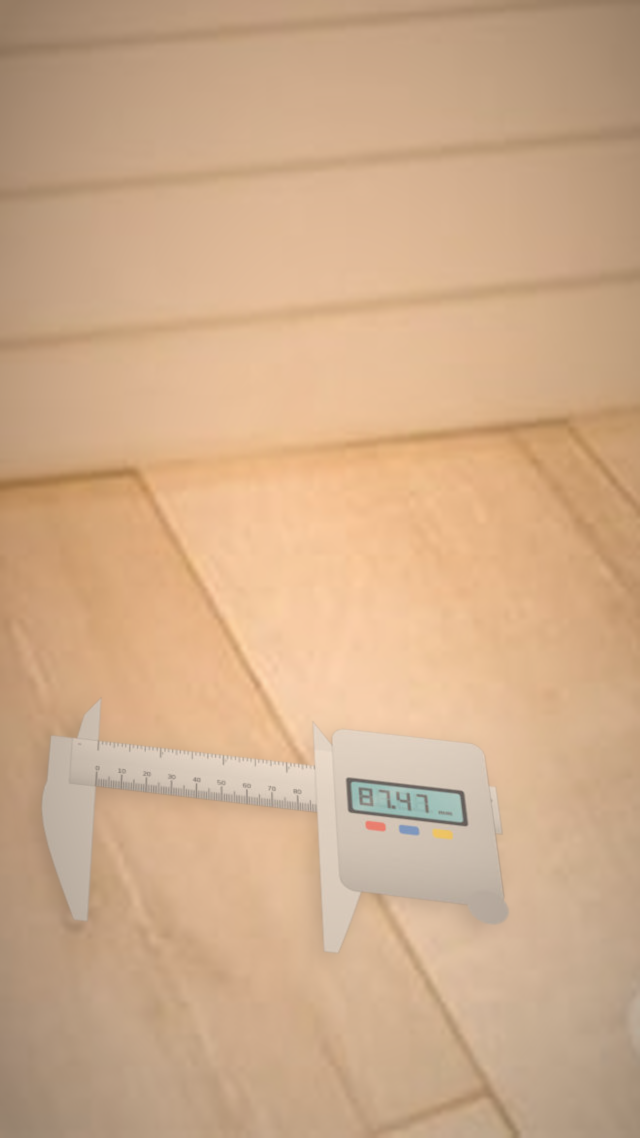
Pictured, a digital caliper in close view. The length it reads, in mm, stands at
87.47 mm
